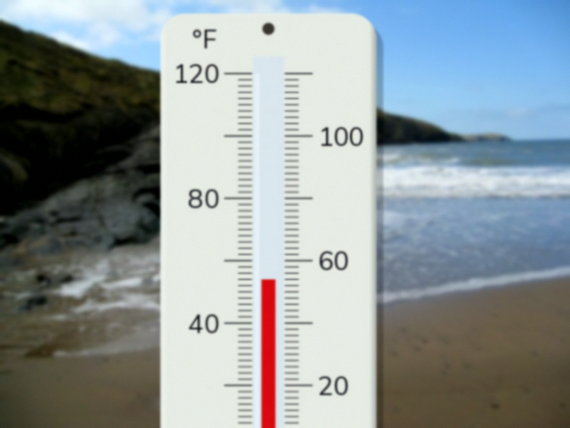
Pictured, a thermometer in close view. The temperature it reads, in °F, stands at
54 °F
